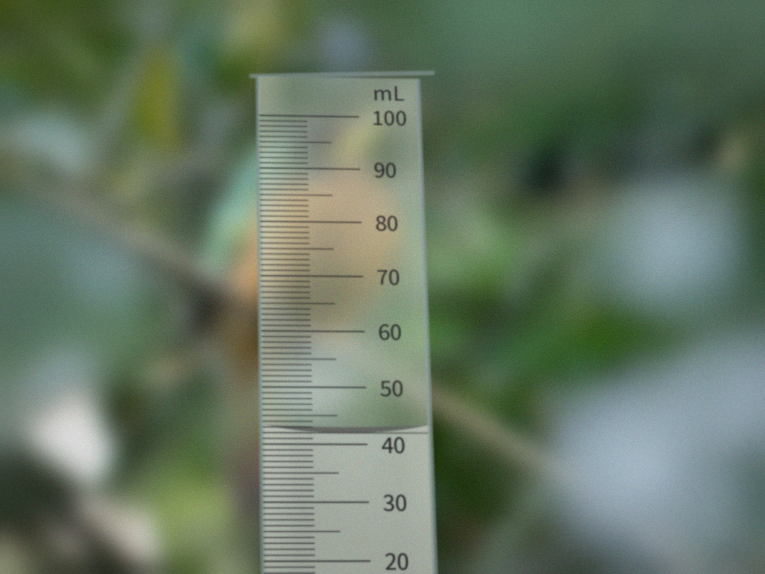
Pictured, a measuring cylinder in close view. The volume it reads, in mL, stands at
42 mL
